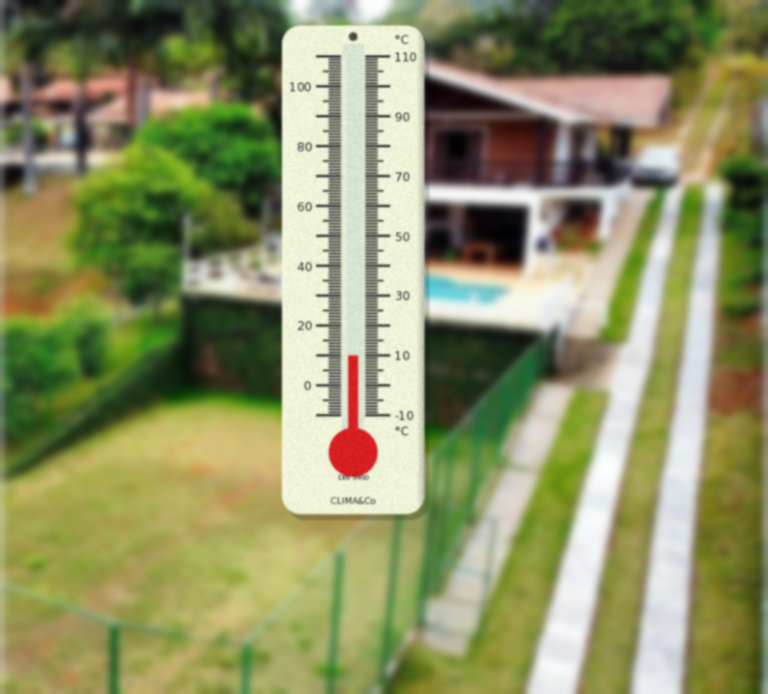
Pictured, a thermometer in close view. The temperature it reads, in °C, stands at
10 °C
